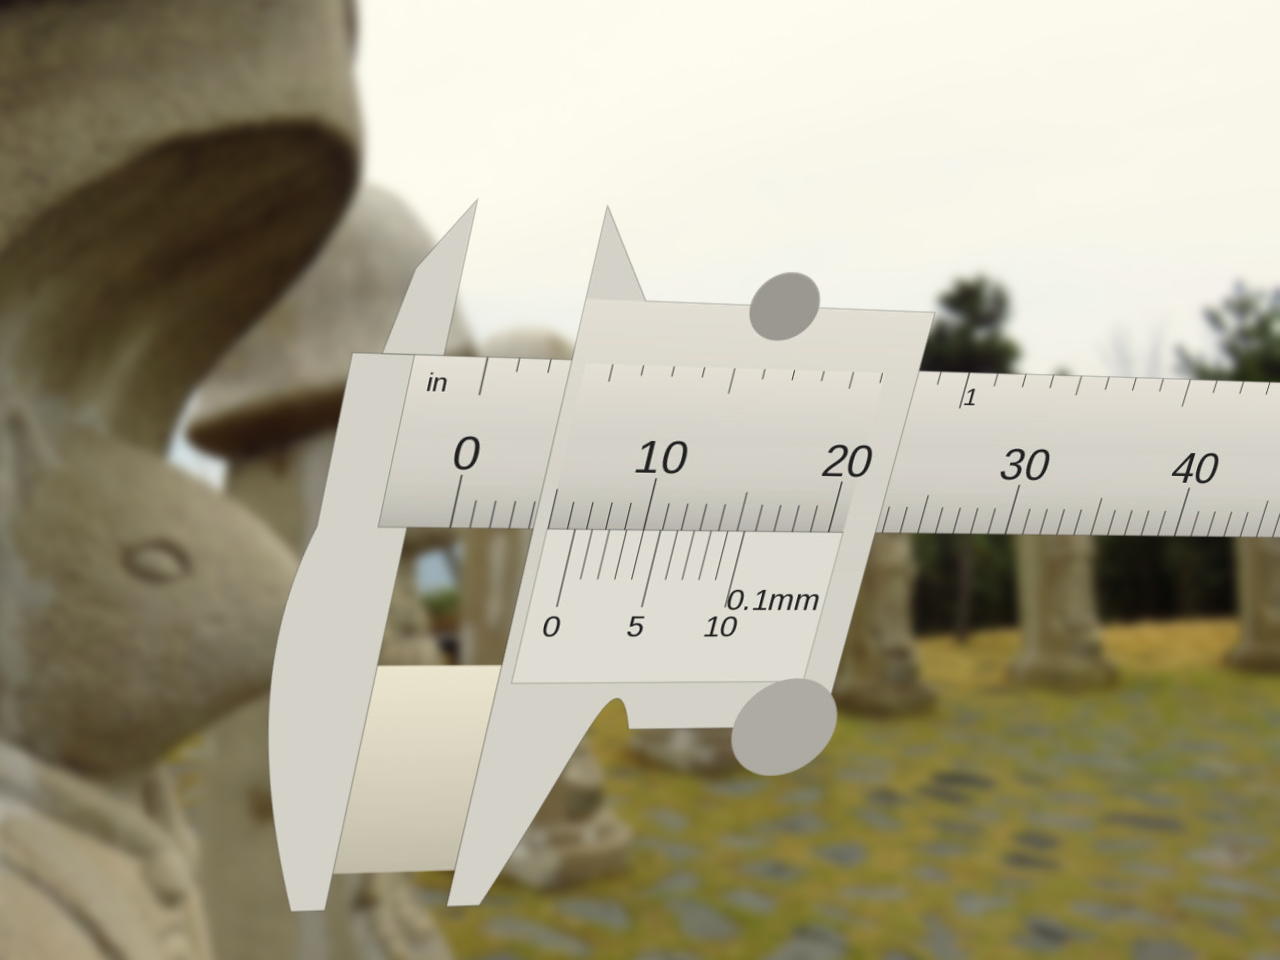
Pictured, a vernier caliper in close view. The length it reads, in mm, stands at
6.4 mm
